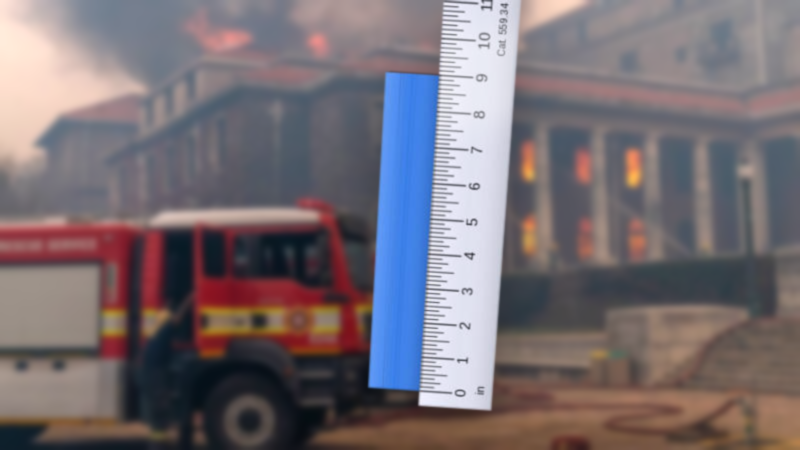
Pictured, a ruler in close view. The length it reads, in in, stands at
9 in
